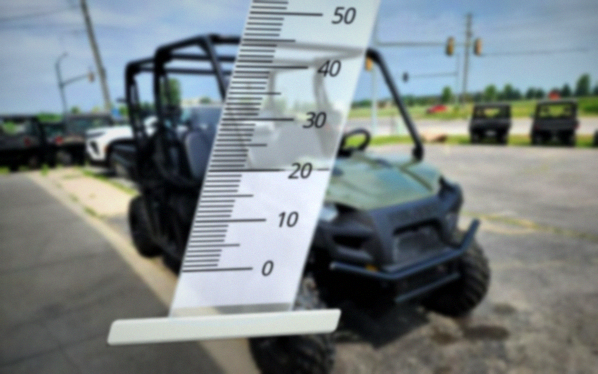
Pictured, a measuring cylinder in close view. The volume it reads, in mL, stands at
20 mL
